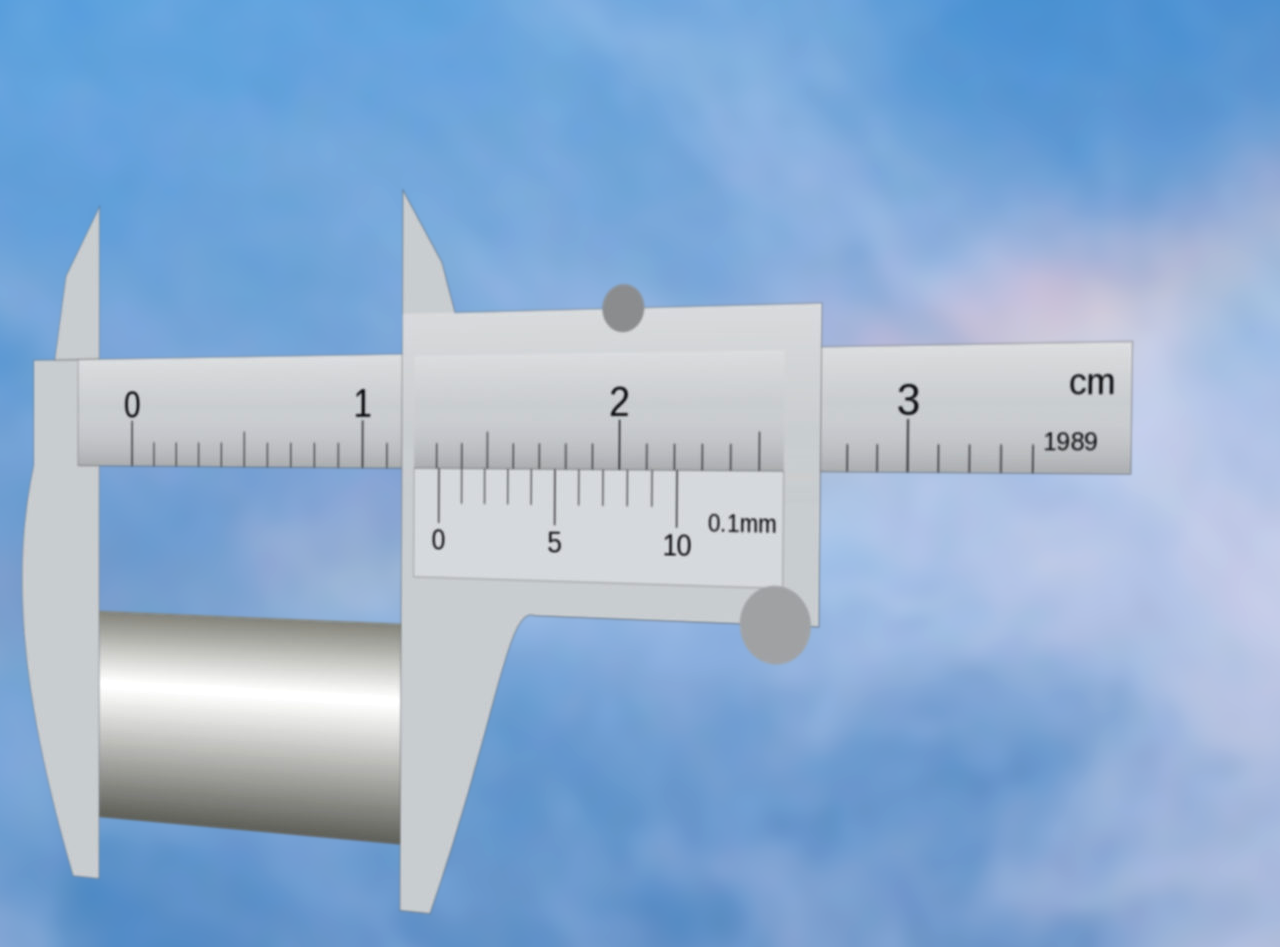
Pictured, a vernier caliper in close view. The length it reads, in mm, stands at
13.1 mm
